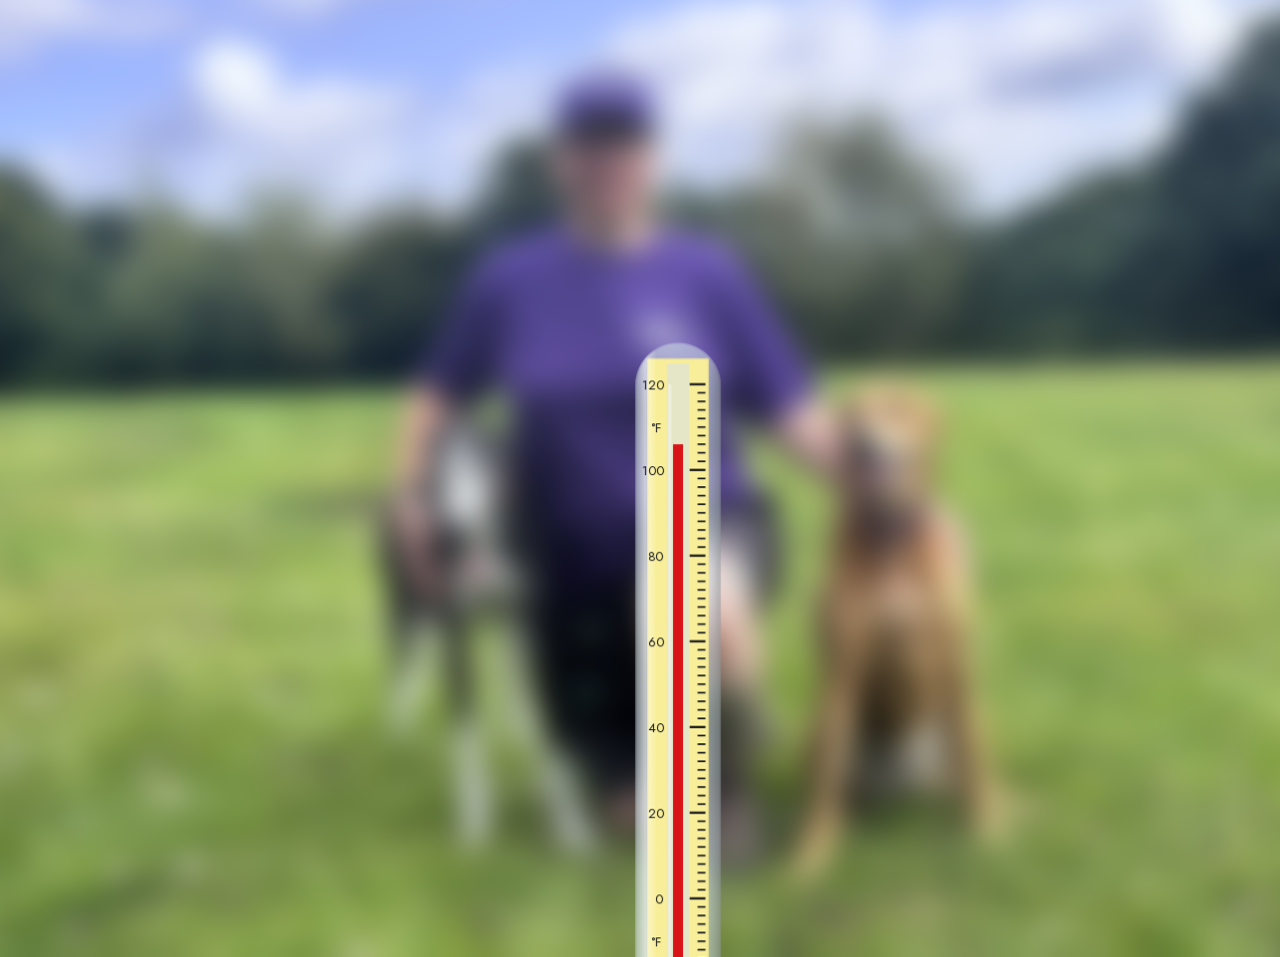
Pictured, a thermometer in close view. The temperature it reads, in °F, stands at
106 °F
